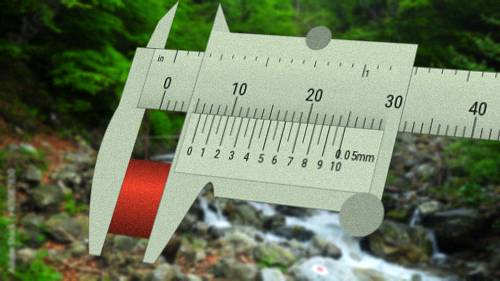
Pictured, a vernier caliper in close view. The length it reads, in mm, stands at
5.8 mm
